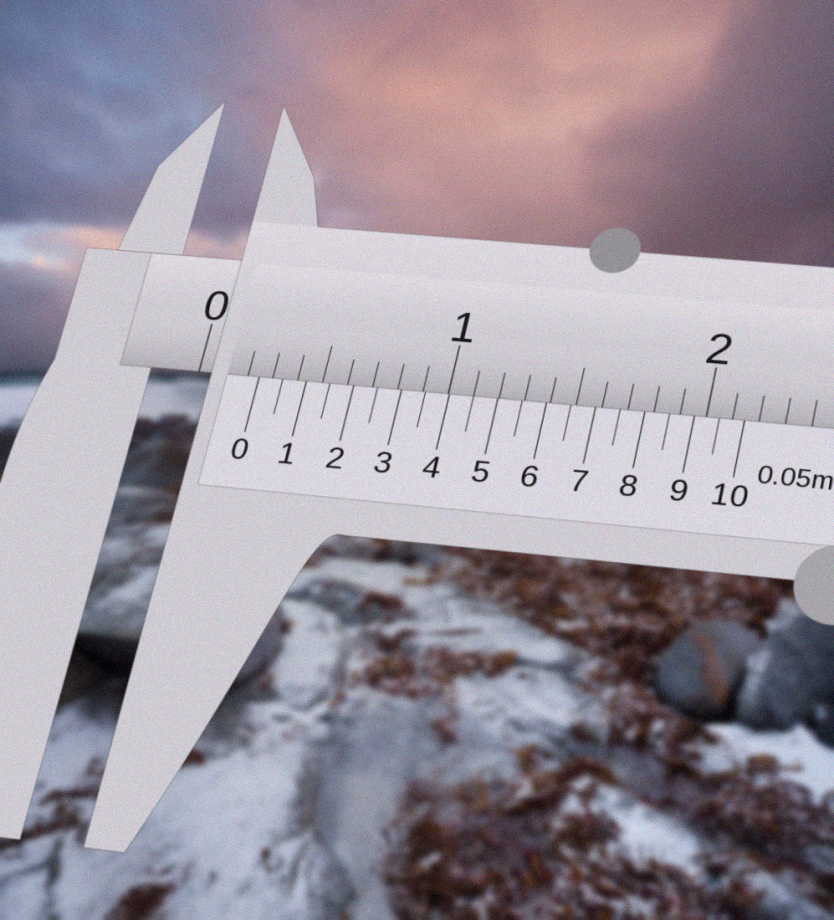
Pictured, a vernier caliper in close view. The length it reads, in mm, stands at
2.45 mm
